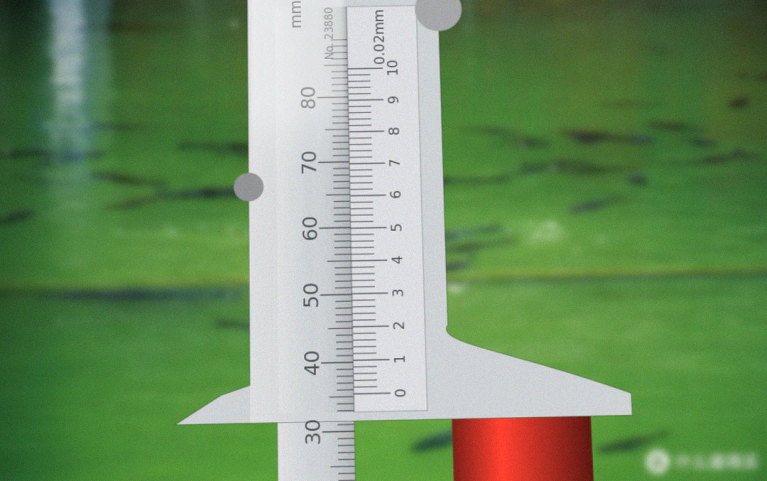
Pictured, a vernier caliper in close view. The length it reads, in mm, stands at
35.4 mm
